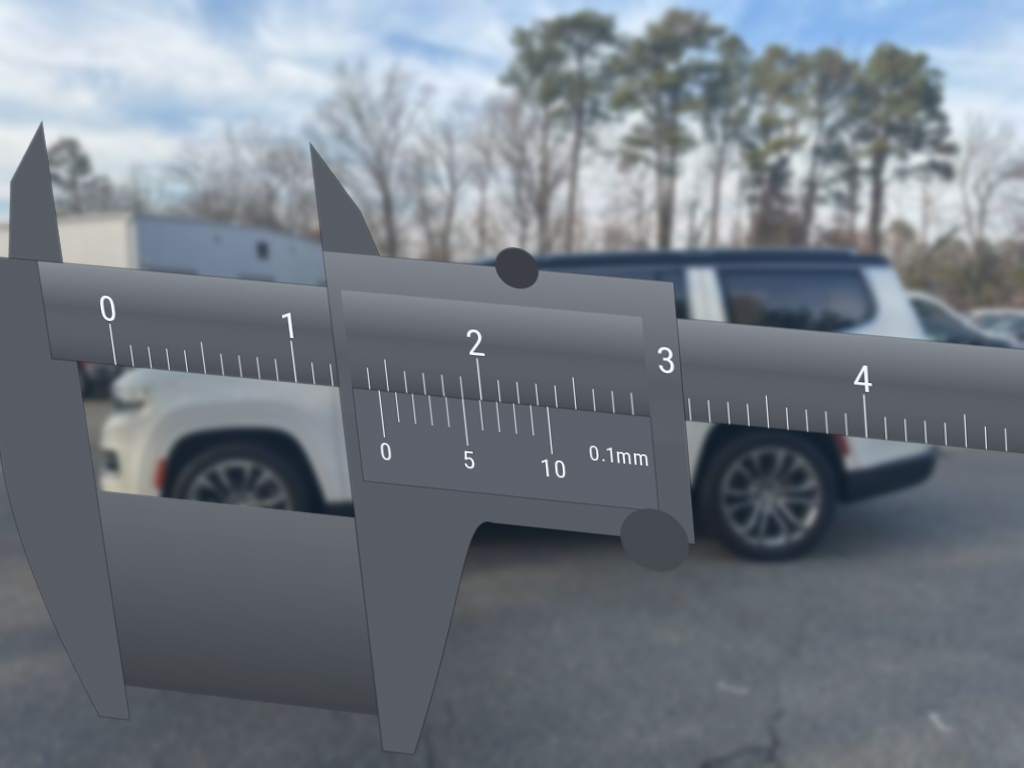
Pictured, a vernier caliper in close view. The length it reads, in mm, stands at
14.5 mm
